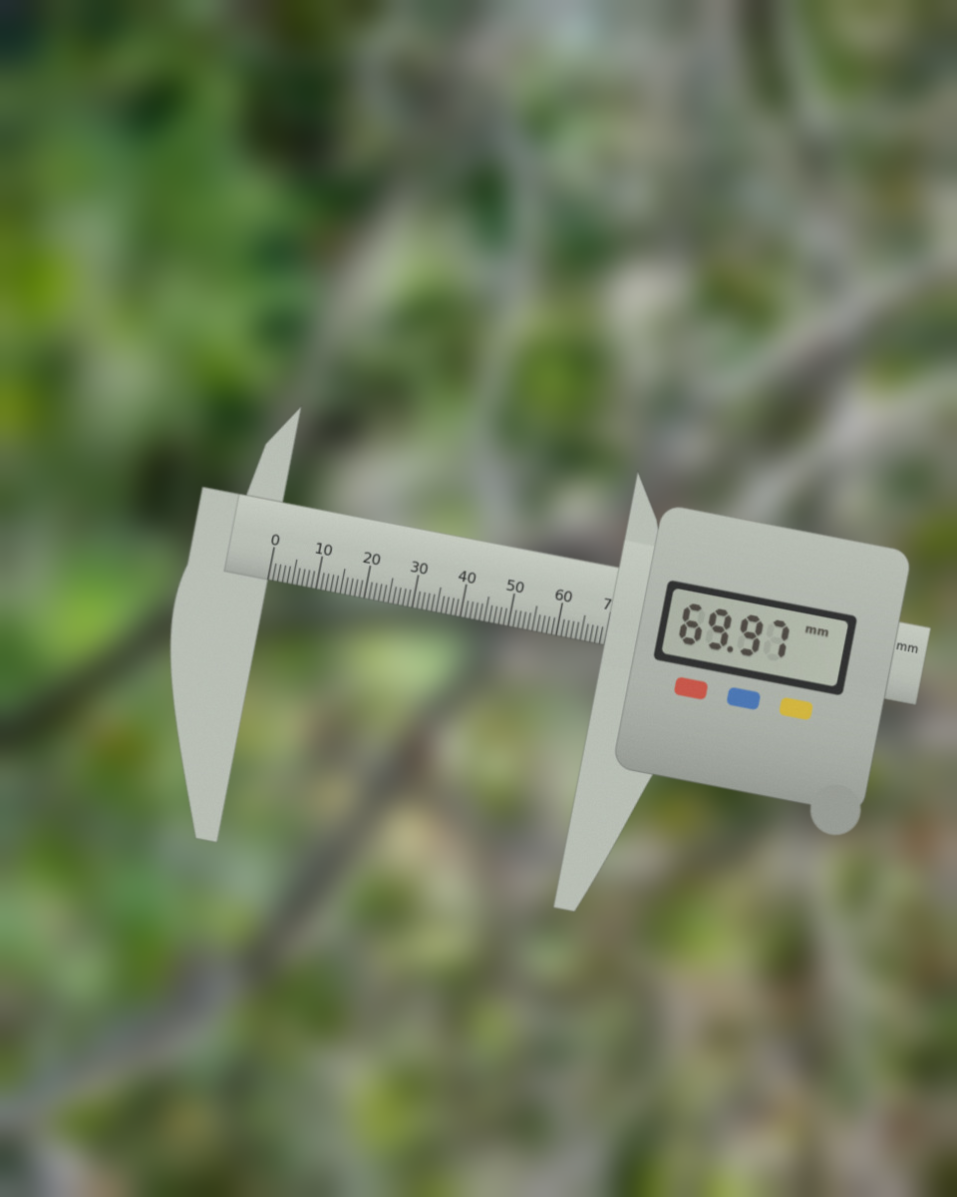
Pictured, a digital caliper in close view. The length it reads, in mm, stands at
69.97 mm
